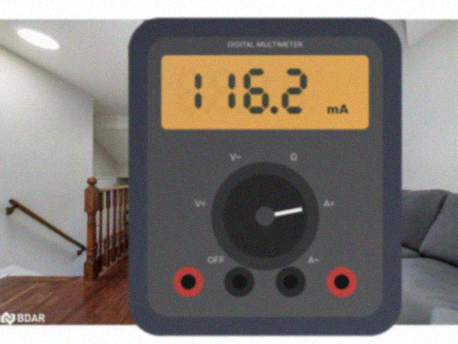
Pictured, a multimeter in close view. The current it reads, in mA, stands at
116.2 mA
